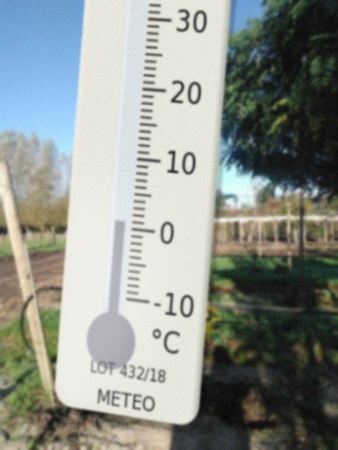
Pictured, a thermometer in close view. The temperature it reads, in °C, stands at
1 °C
